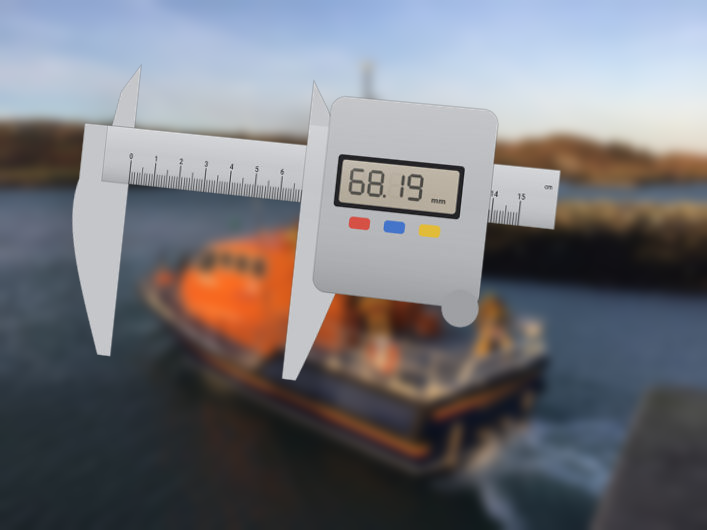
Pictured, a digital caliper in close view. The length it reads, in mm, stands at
68.19 mm
